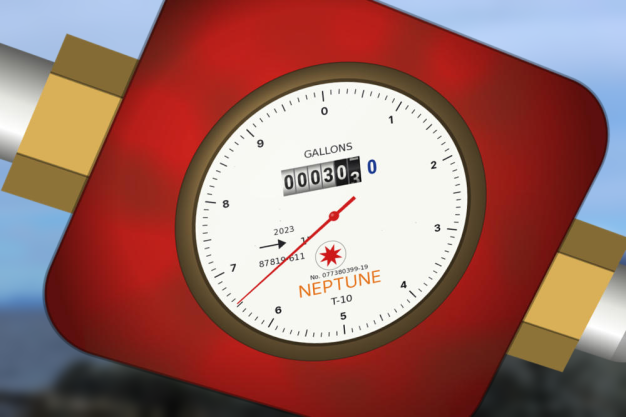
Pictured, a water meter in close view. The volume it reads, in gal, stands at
3026.5 gal
